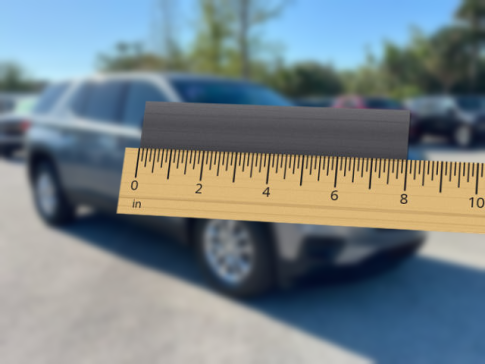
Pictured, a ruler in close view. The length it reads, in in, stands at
8 in
